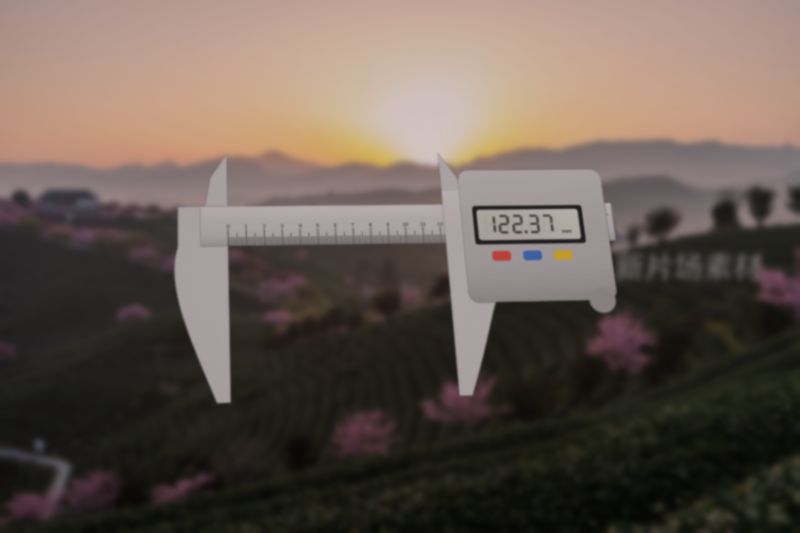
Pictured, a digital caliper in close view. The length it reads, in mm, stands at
122.37 mm
